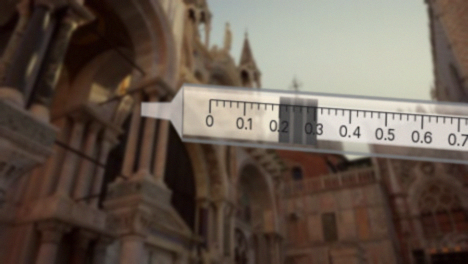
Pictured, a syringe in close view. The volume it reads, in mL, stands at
0.2 mL
